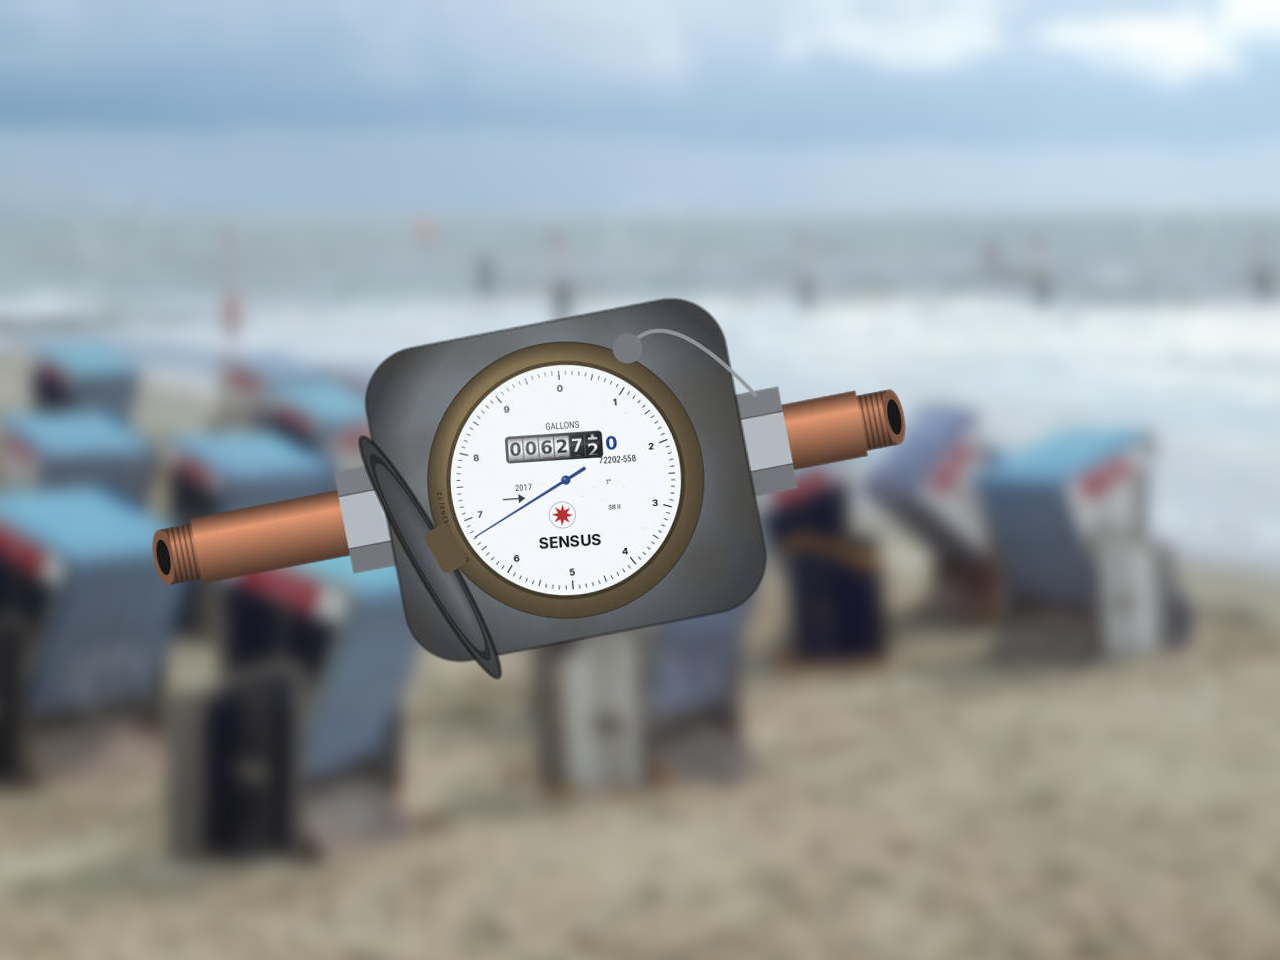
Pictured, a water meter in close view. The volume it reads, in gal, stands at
62716.7 gal
